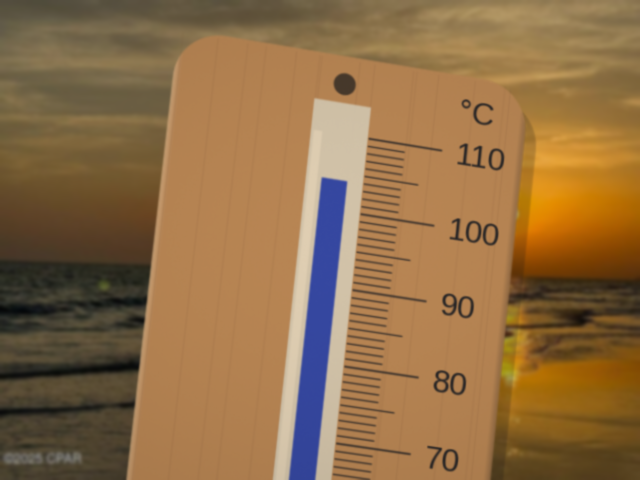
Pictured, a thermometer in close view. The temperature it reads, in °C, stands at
104 °C
